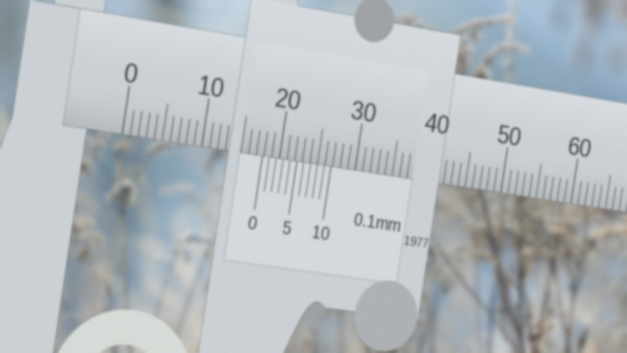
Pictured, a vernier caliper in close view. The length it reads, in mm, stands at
17.8 mm
